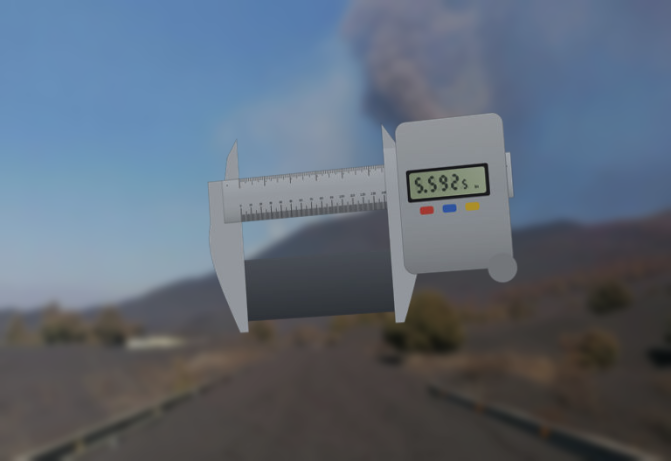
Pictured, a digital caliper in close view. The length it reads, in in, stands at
5.5925 in
